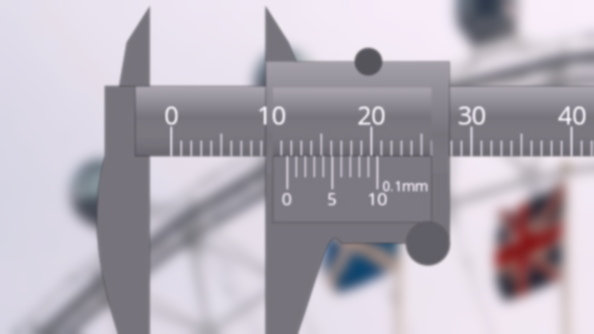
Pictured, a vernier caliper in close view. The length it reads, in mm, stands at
11.6 mm
